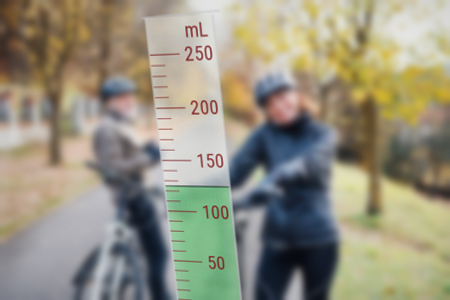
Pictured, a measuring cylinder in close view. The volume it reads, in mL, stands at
125 mL
